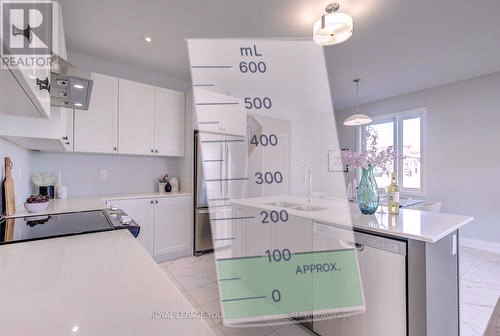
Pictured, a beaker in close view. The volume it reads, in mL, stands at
100 mL
